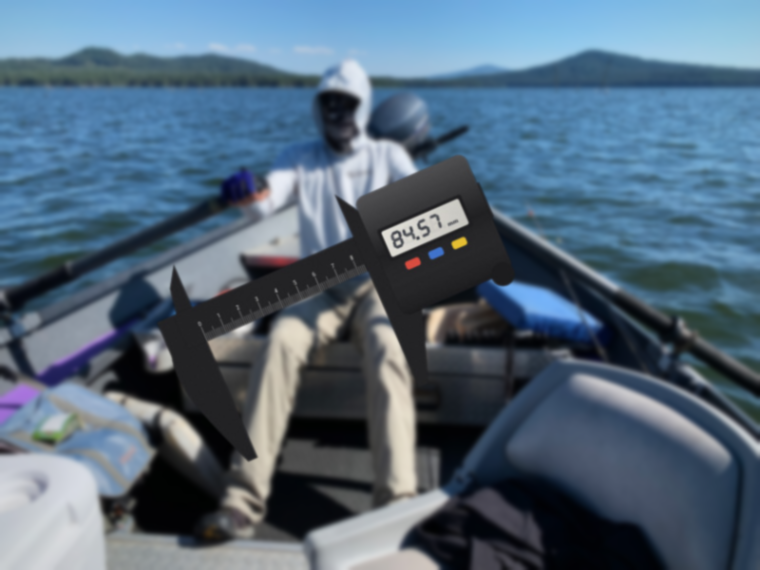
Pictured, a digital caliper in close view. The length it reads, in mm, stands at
84.57 mm
